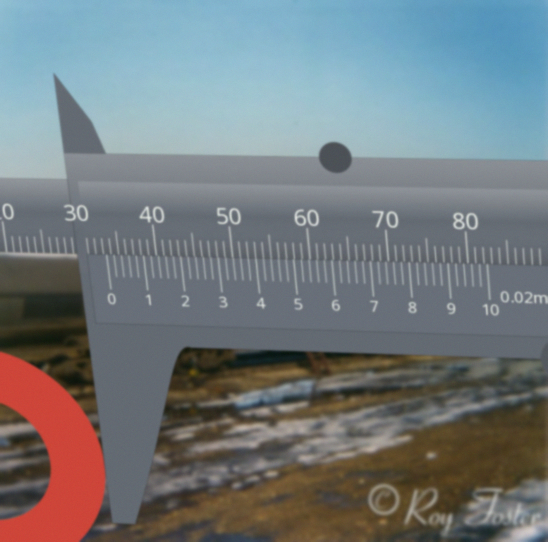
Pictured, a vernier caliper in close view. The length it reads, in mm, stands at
33.4 mm
